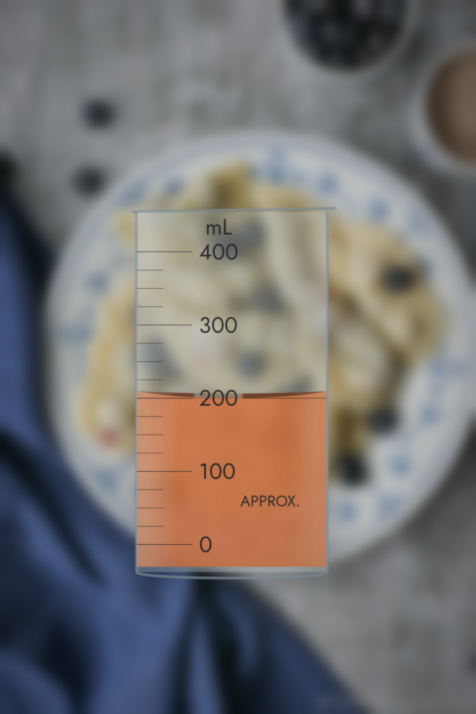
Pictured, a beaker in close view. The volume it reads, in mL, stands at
200 mL
